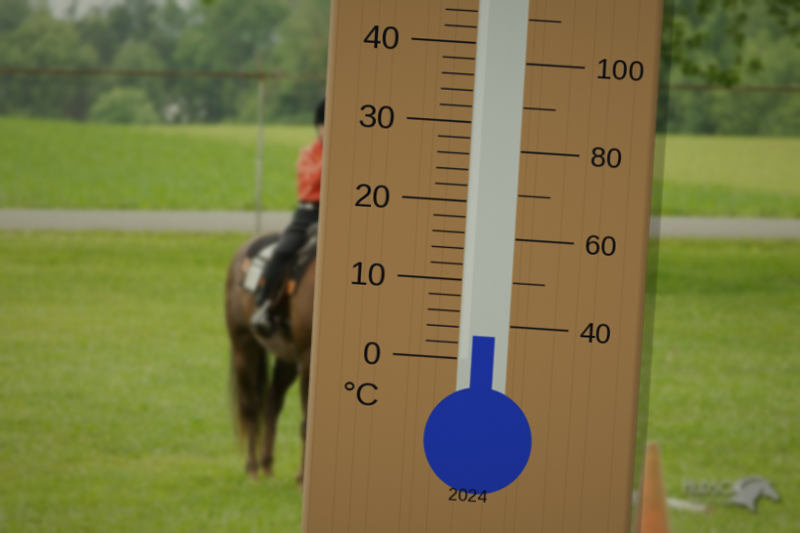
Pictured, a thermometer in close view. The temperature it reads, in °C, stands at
3 °C
